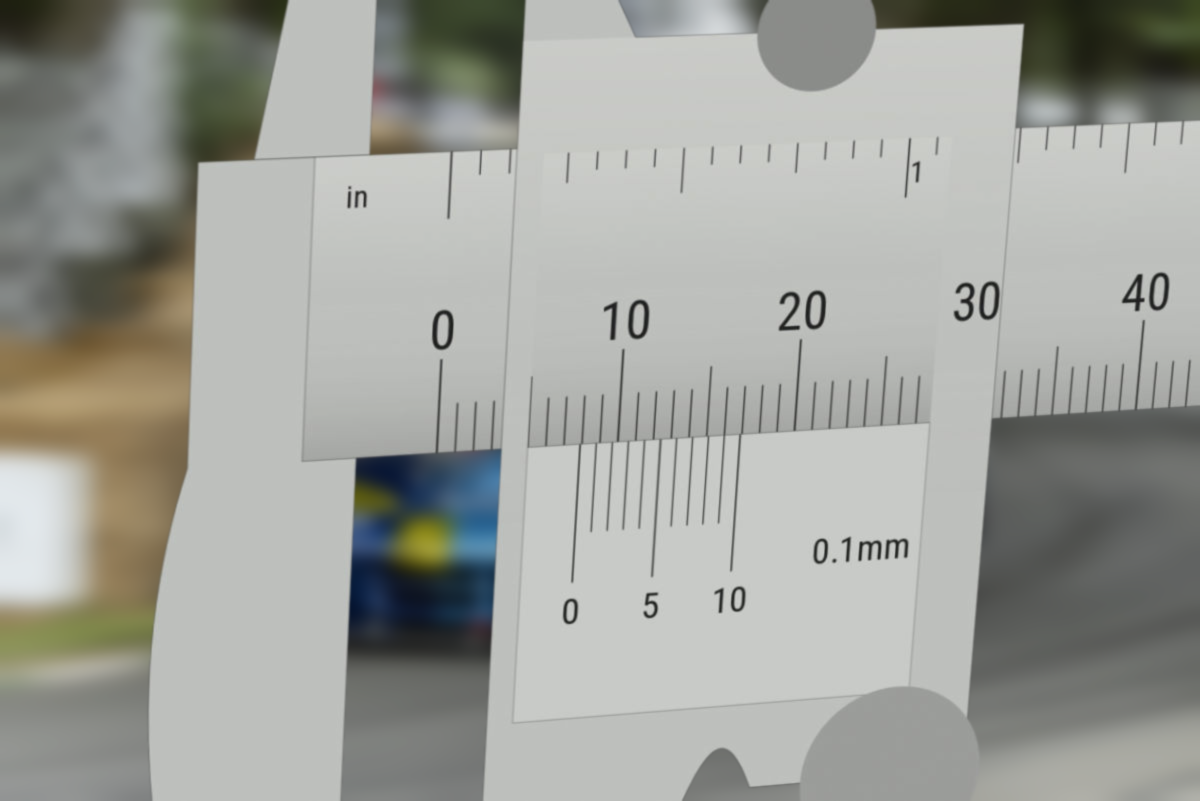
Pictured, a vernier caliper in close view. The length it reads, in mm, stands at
7.9 mm
